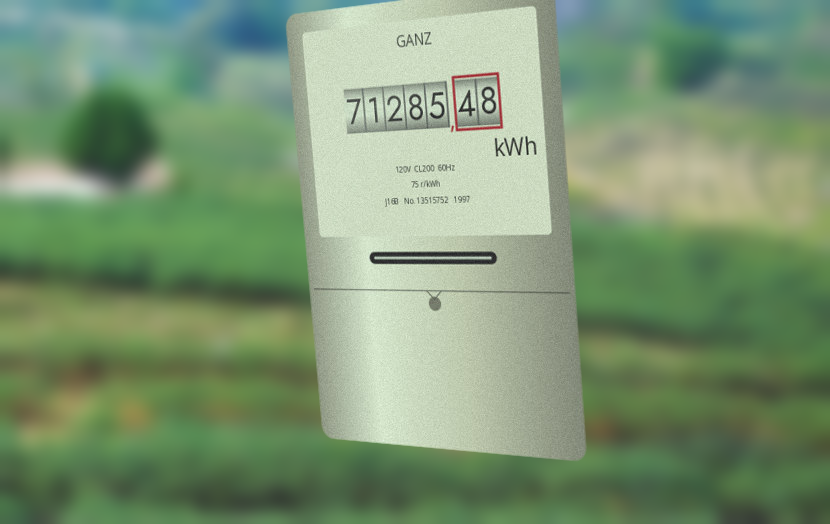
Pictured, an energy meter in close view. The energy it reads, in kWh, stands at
71285.48 kWh
